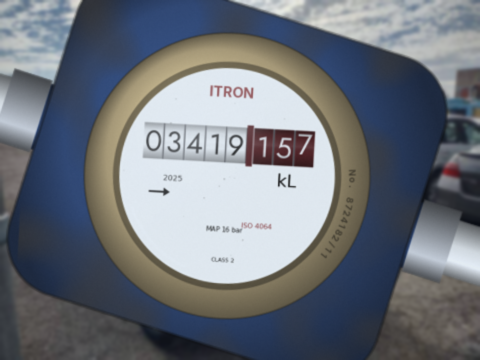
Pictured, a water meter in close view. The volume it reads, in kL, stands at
3419.157 kL
